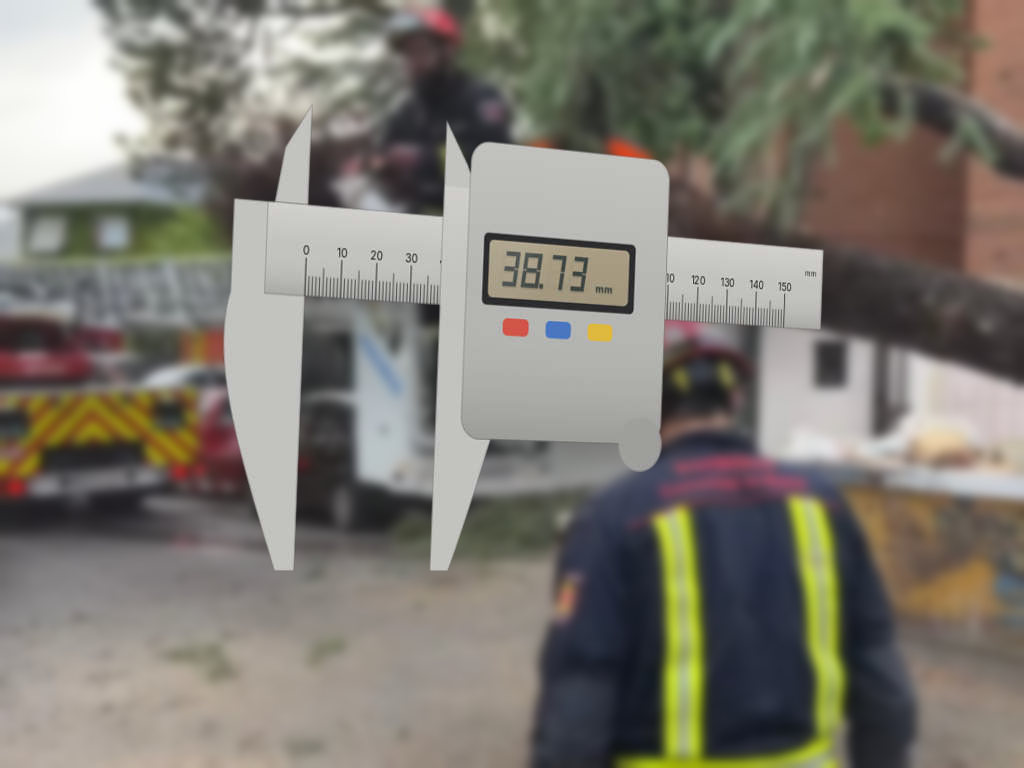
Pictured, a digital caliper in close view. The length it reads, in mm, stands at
38.73 mm
